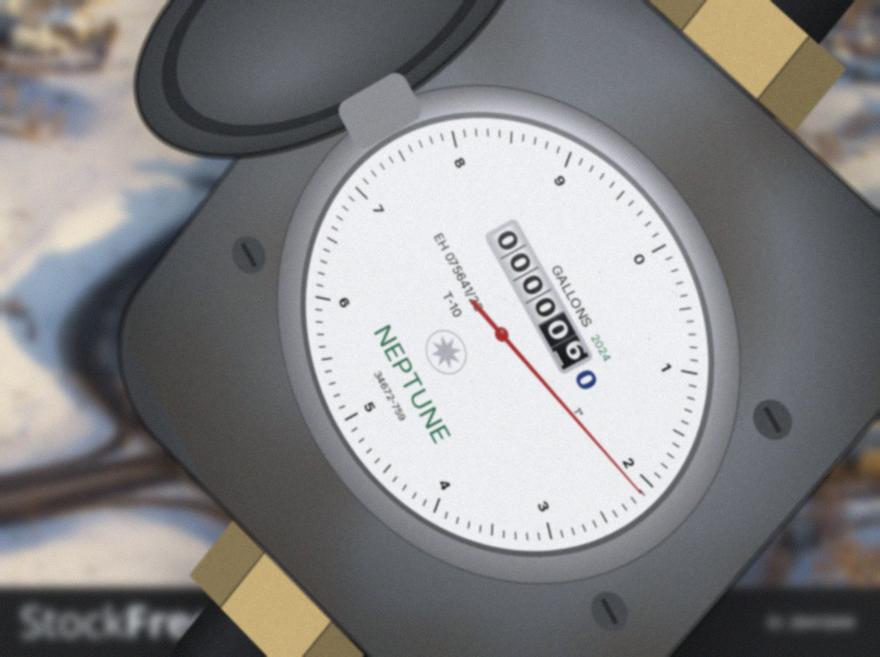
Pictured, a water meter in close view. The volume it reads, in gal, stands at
62.1 gal
